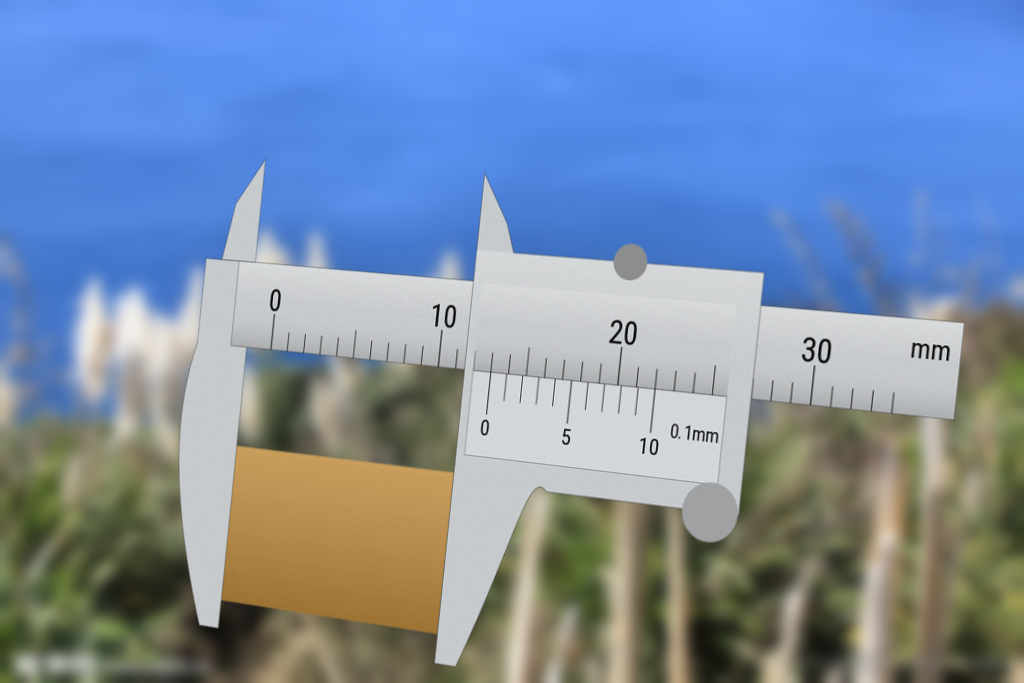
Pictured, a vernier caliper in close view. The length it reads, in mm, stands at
13.0 mm
